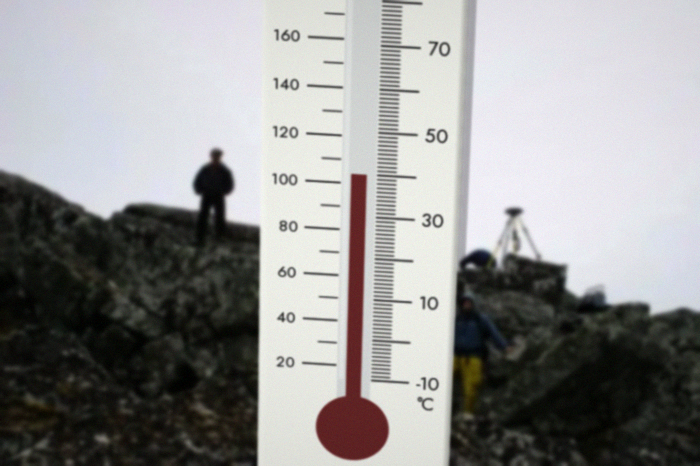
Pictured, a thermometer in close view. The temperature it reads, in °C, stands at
40 °C
